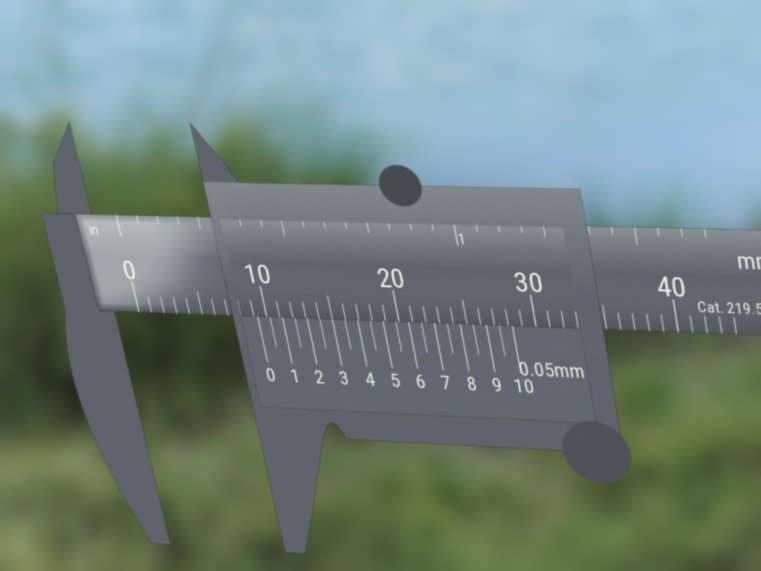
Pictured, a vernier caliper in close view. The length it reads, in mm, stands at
9.3 mm
